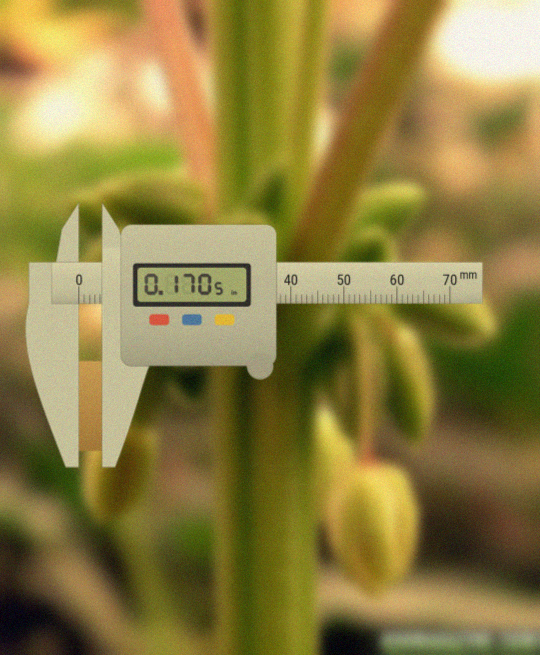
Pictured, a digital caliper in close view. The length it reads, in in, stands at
0.1705 in
